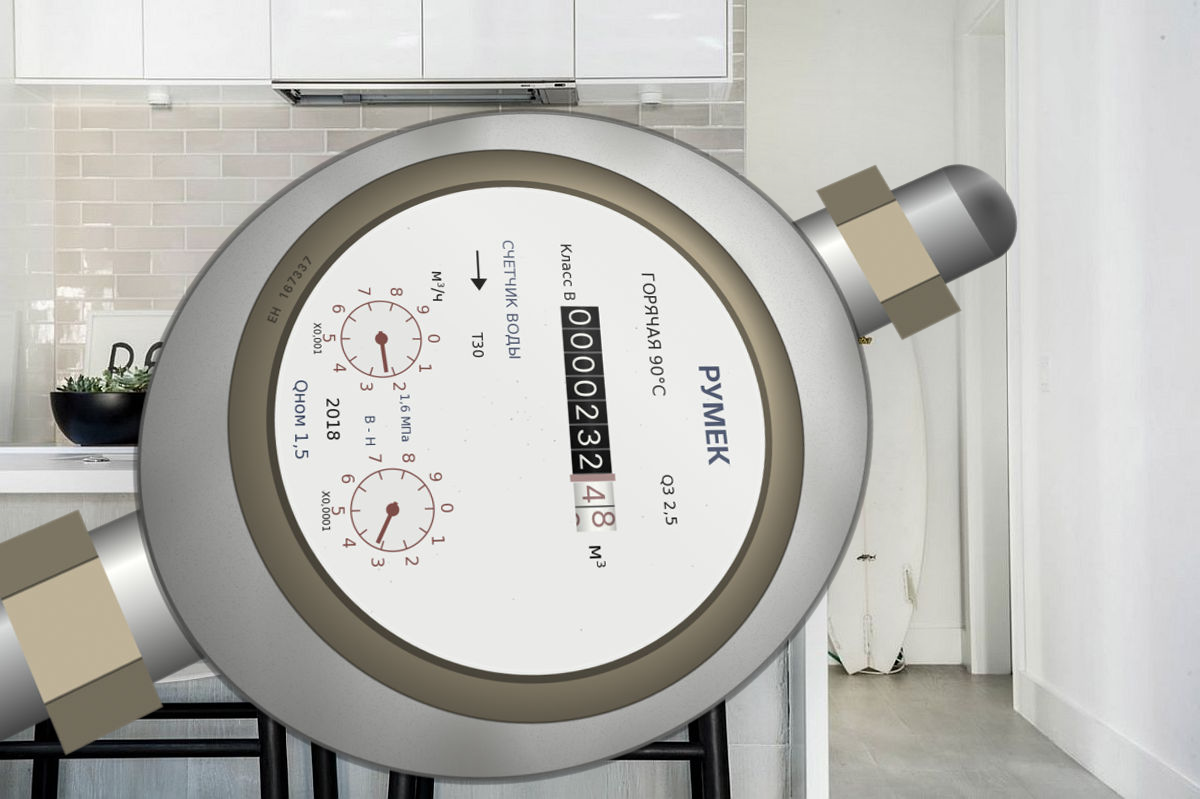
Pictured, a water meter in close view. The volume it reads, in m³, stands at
232.4823 m³
